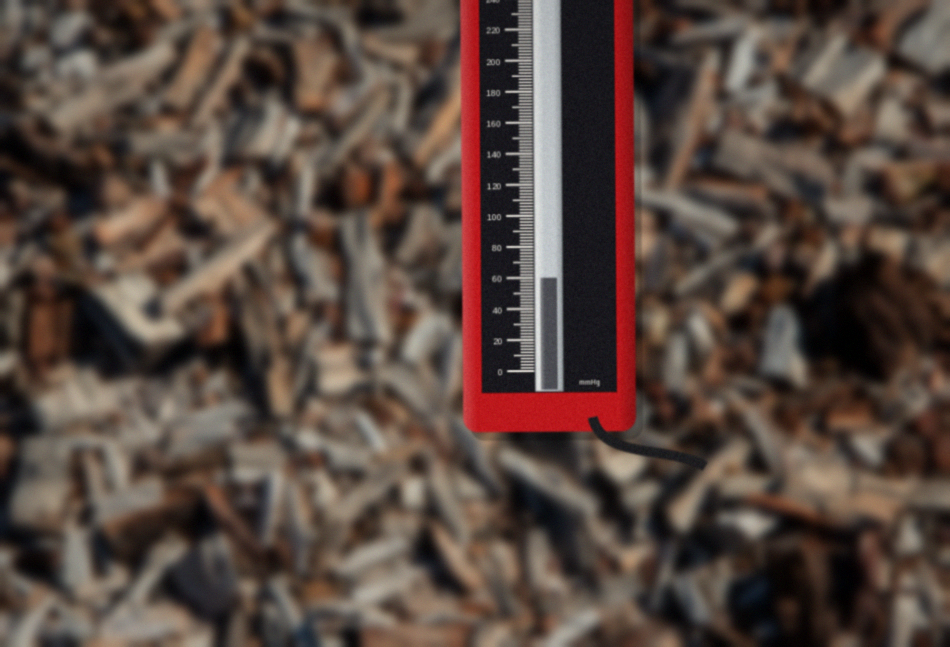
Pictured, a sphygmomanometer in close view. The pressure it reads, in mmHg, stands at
60 mmHg
